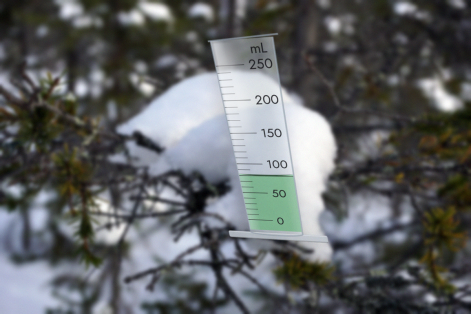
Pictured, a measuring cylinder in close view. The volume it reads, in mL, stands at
80 mL
